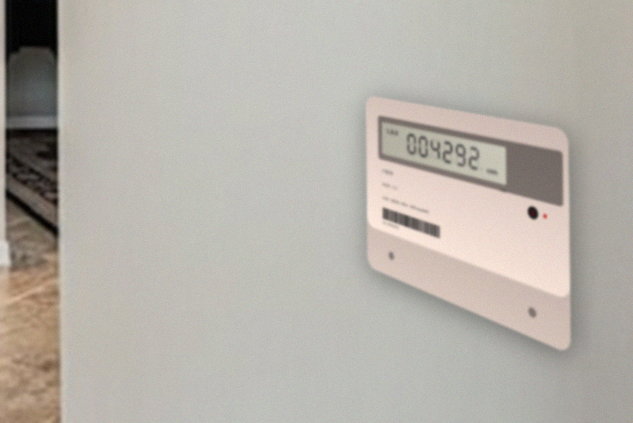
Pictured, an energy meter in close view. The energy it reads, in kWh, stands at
4292 kWh
